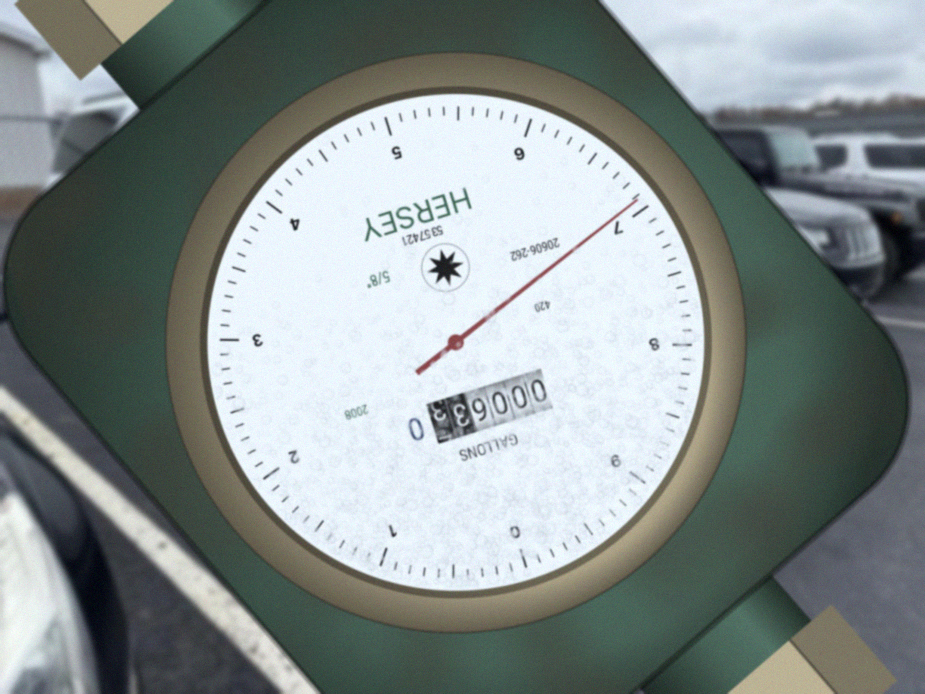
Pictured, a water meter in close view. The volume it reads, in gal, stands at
6326.9 gal
